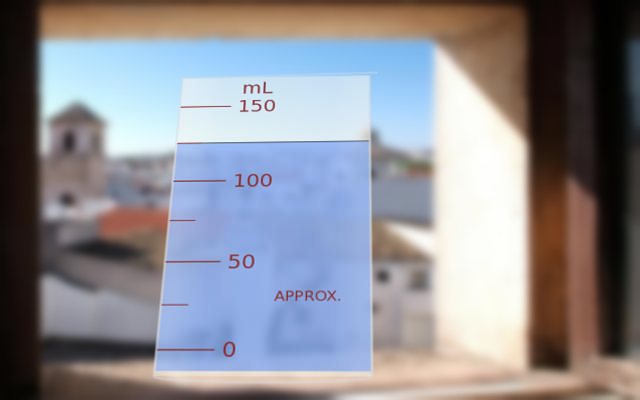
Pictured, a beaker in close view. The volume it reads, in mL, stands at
125 mL
